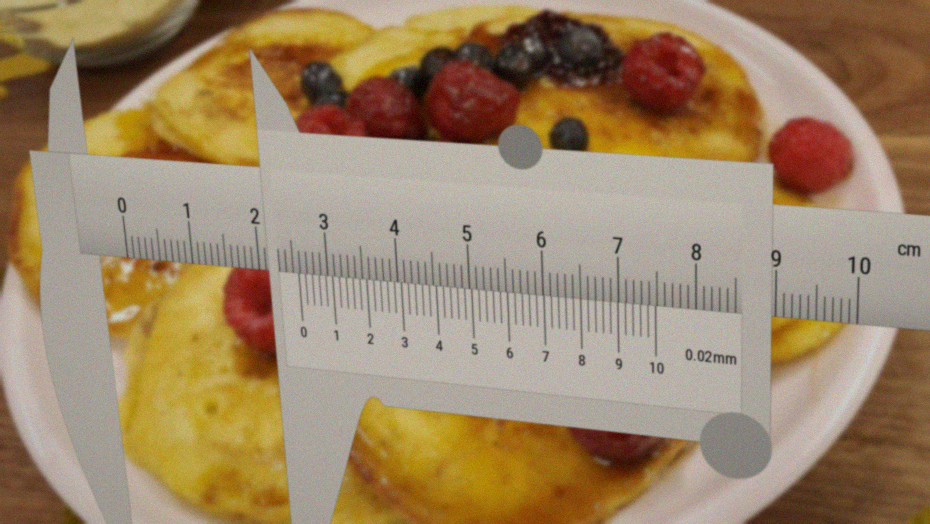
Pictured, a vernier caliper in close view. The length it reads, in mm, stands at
25.8 mm
